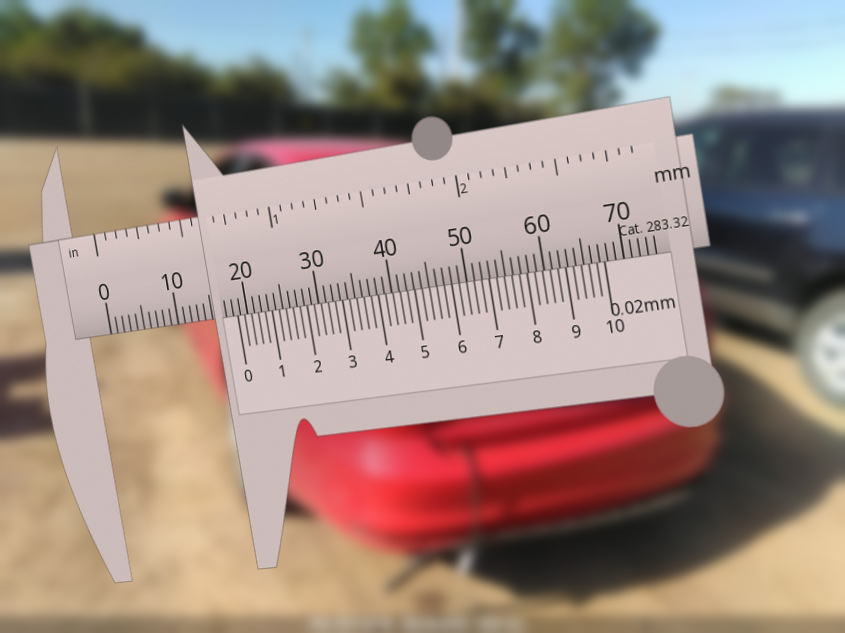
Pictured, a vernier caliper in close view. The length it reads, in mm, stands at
18.6 mm
